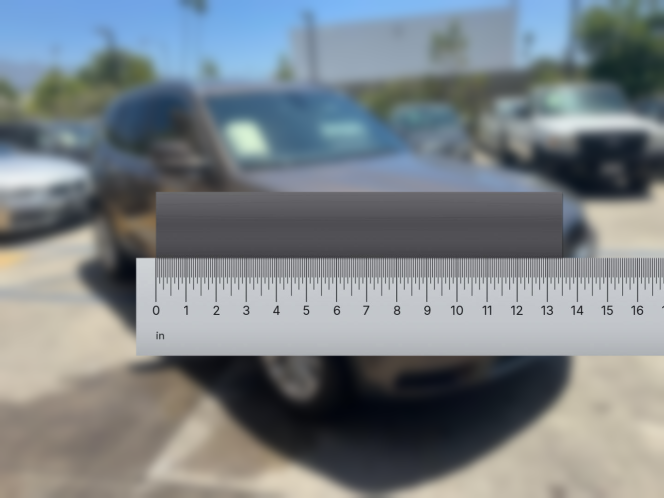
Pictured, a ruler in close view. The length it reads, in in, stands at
13.5 in
